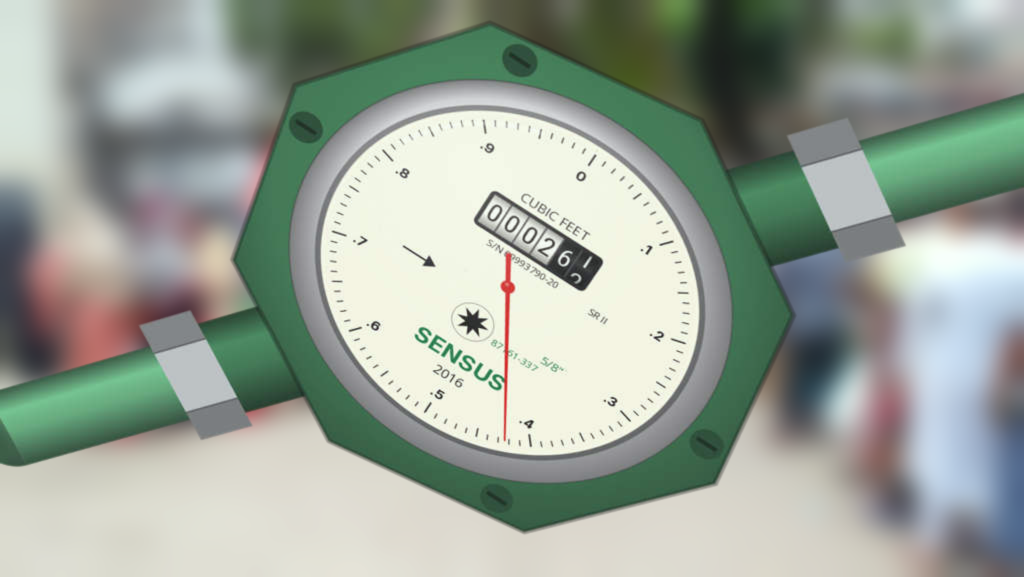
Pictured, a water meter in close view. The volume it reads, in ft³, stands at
261.42 ft³
